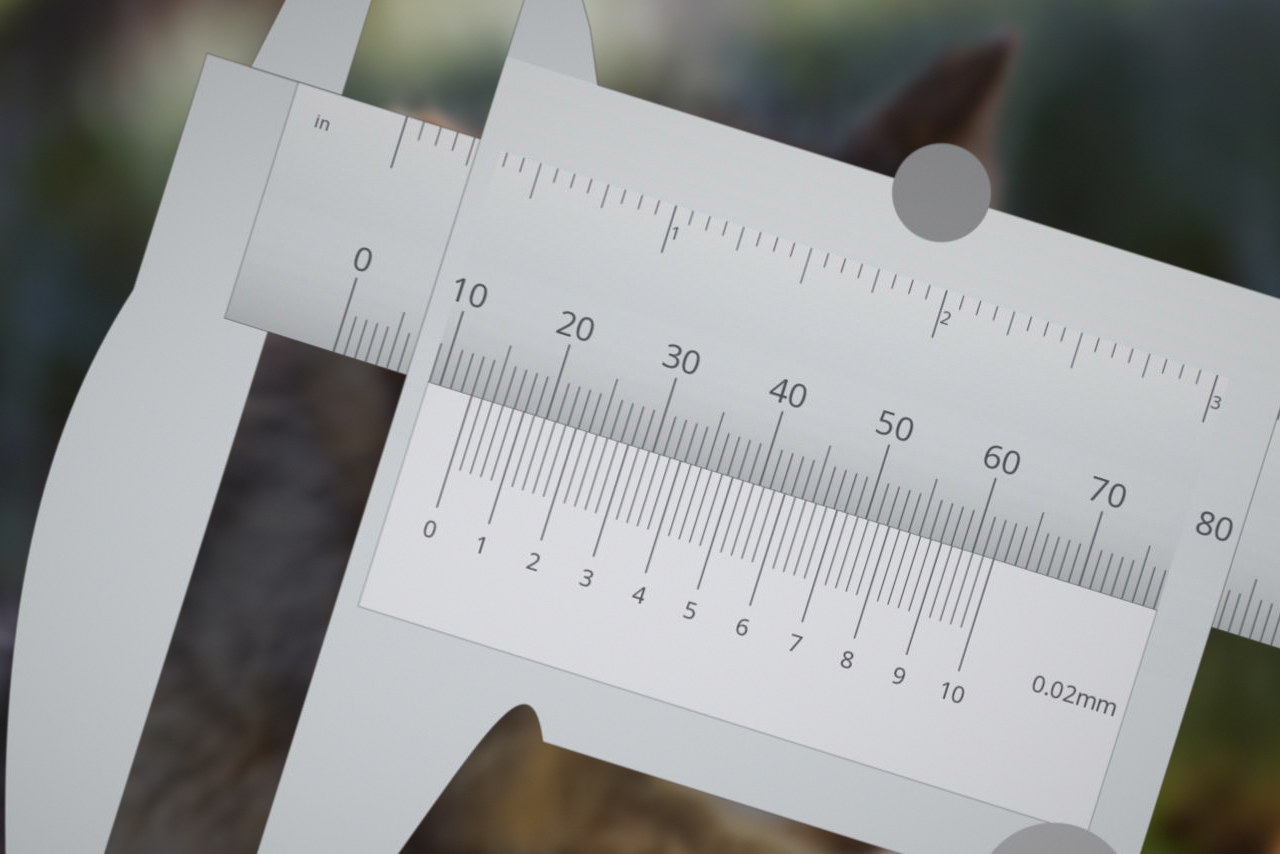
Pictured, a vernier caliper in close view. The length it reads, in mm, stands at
13.0 mm
